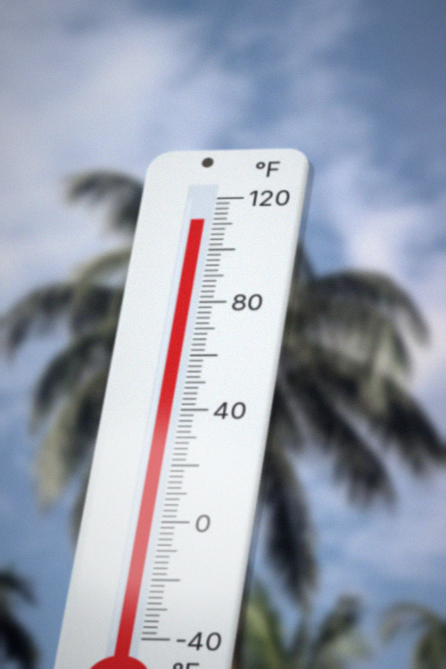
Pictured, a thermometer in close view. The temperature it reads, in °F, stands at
112 °F
